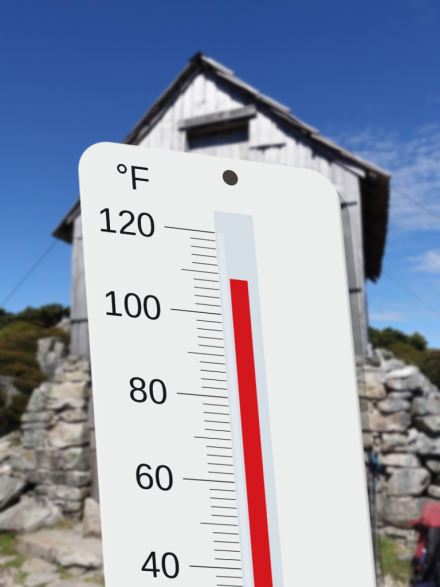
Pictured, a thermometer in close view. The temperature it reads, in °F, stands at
109 °F
